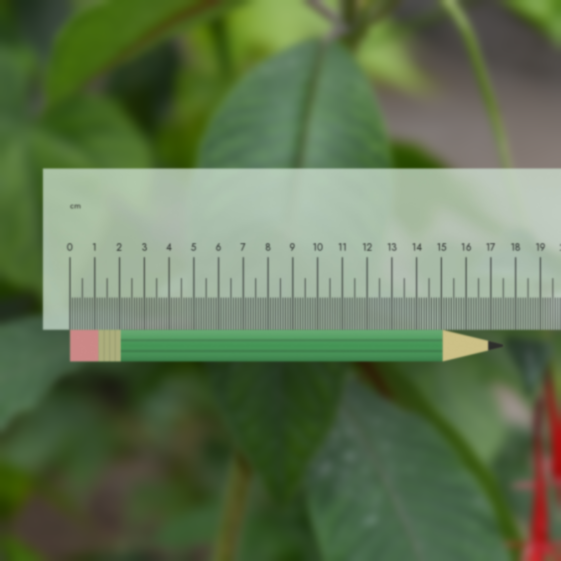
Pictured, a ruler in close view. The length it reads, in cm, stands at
17.5 cm
